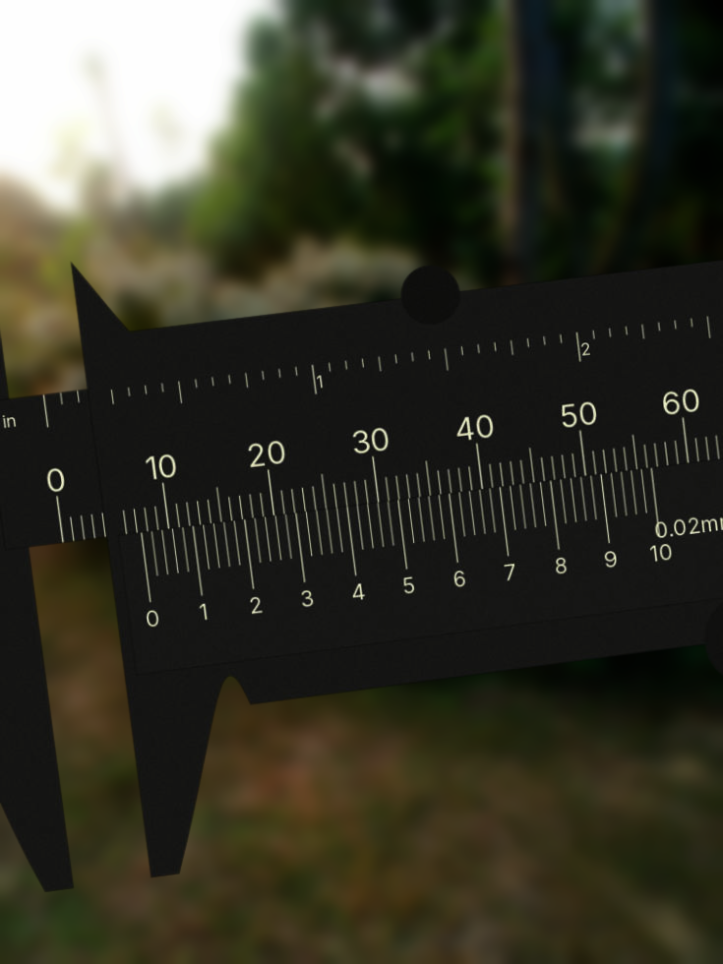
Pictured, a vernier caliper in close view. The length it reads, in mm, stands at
7.4 mm
